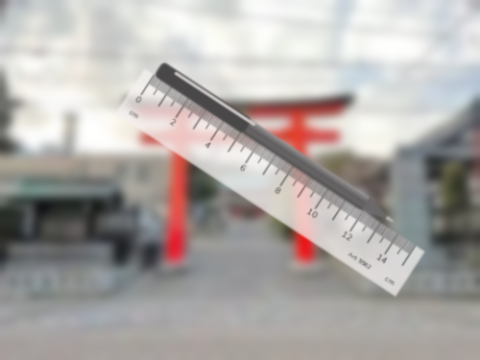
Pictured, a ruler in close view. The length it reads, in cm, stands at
13.5 cm
